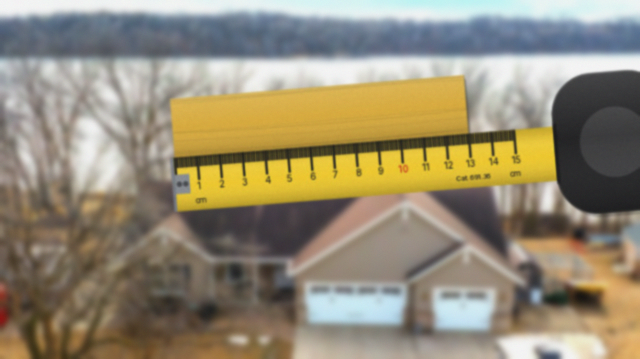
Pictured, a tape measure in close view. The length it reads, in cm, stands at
13 cm
